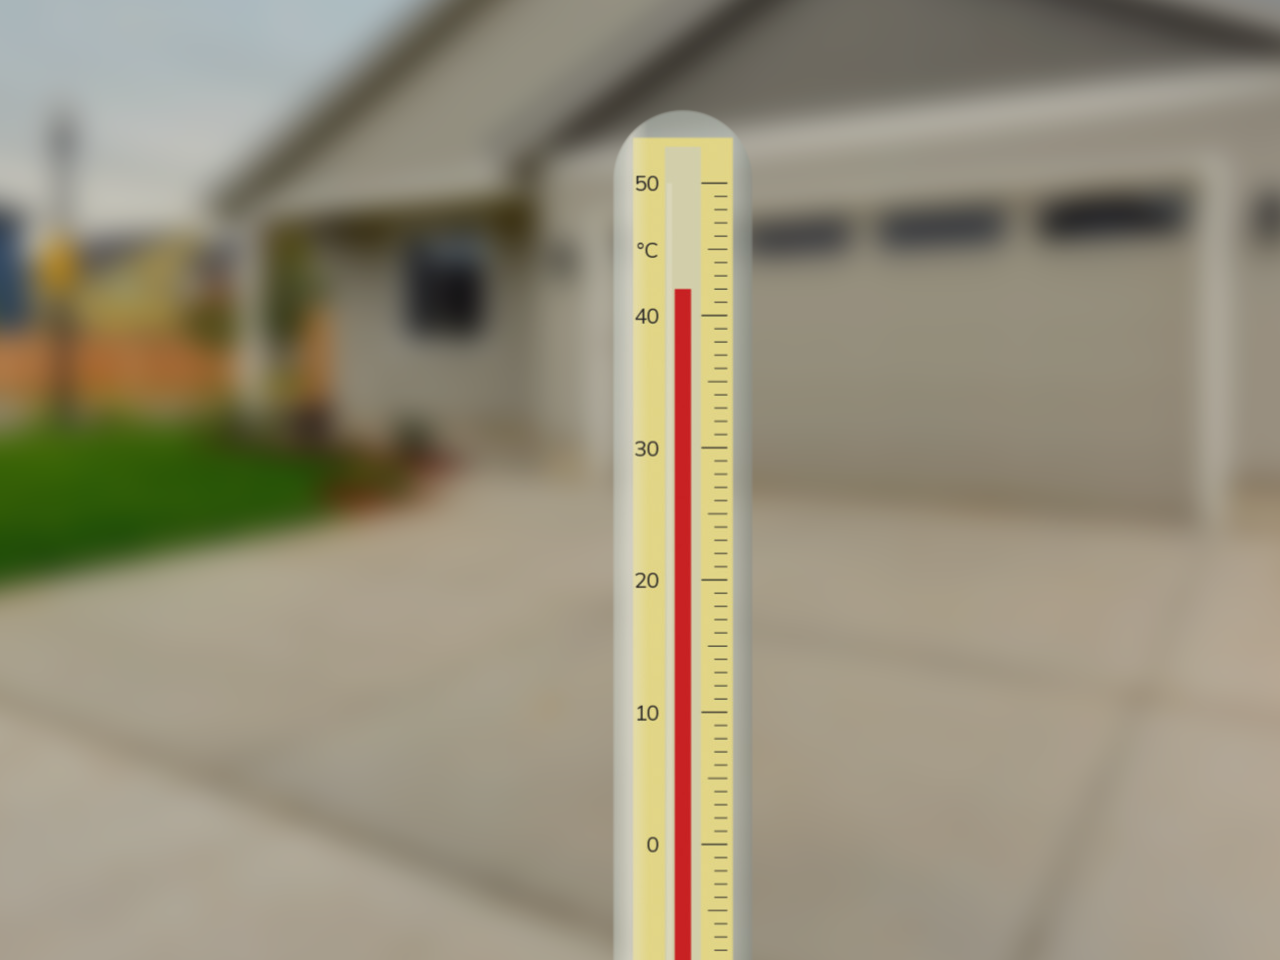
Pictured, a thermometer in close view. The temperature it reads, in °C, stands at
42 °C
